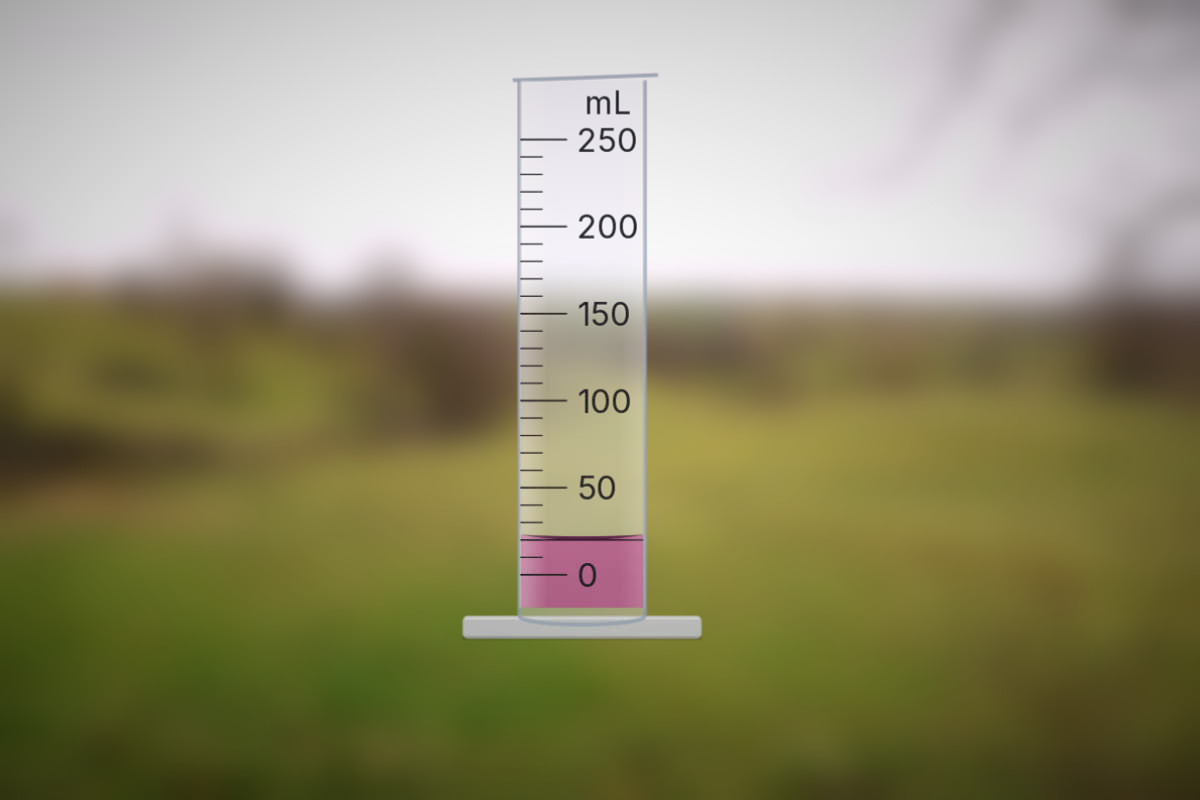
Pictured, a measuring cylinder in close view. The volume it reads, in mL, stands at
20 mL
